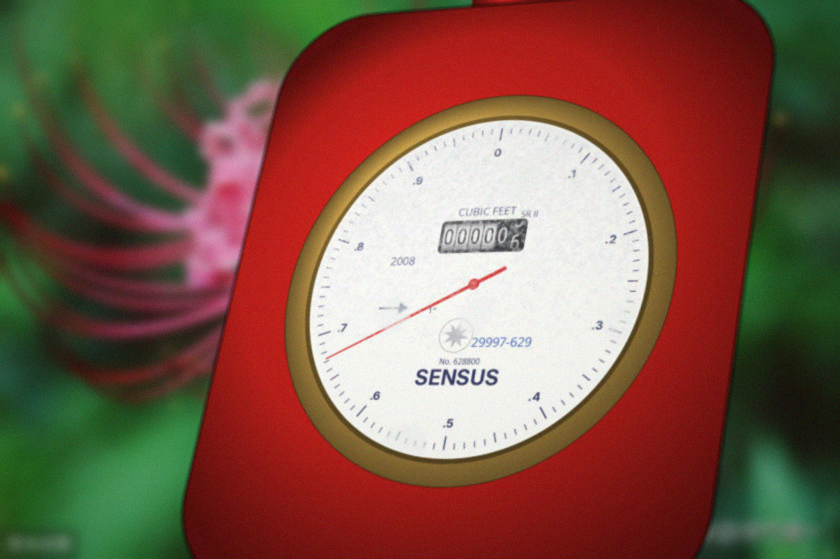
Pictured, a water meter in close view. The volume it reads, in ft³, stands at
5.67 ft³
